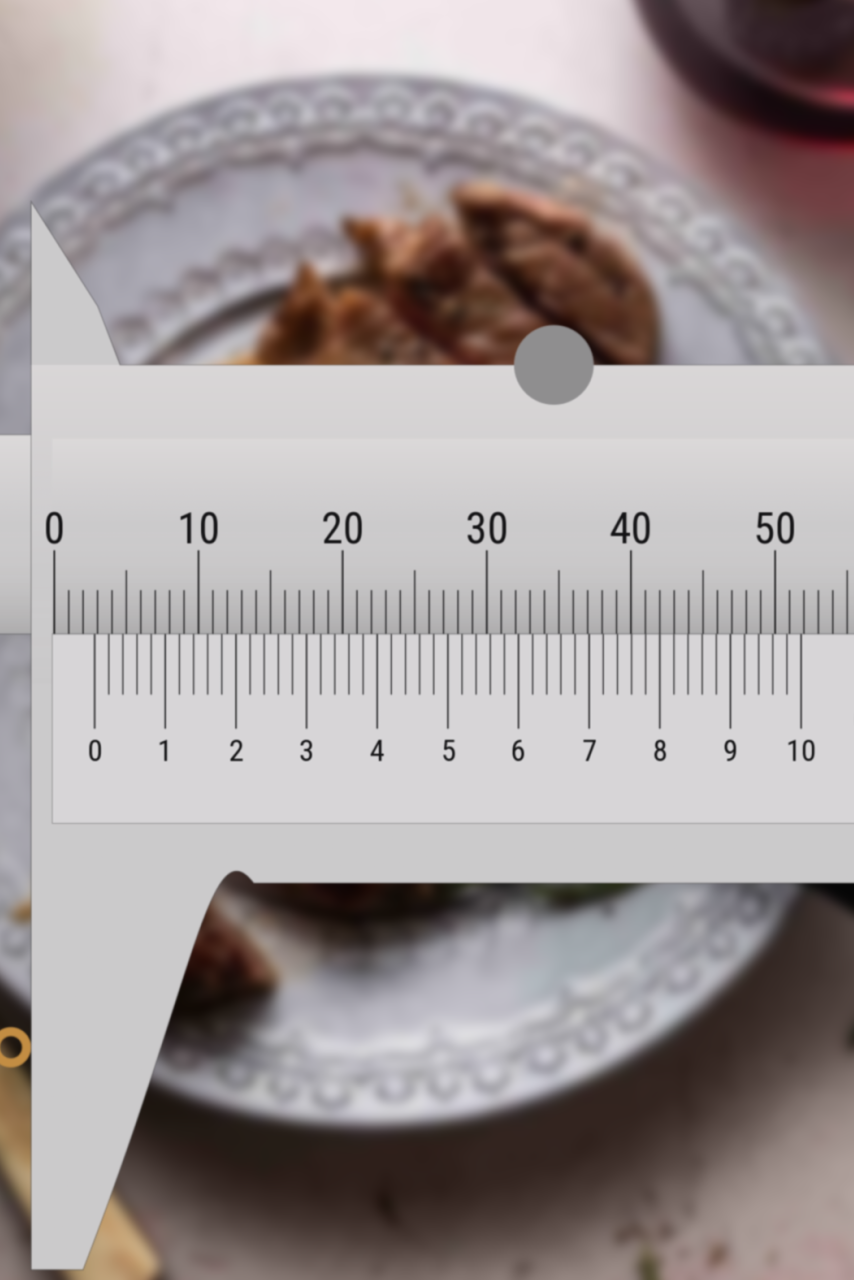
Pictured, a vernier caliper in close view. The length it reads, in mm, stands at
2.8 mm
